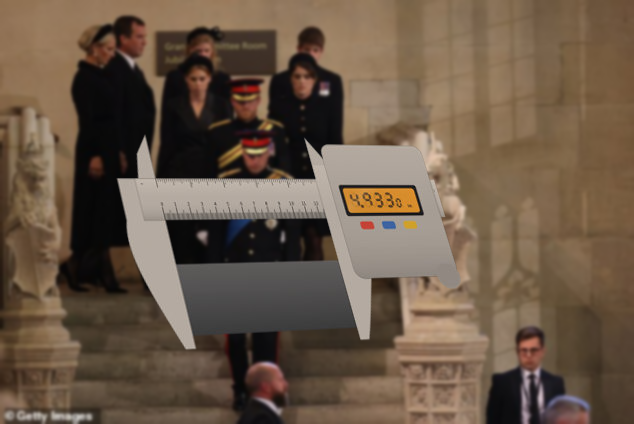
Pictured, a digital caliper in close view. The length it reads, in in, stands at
4.9330 in
